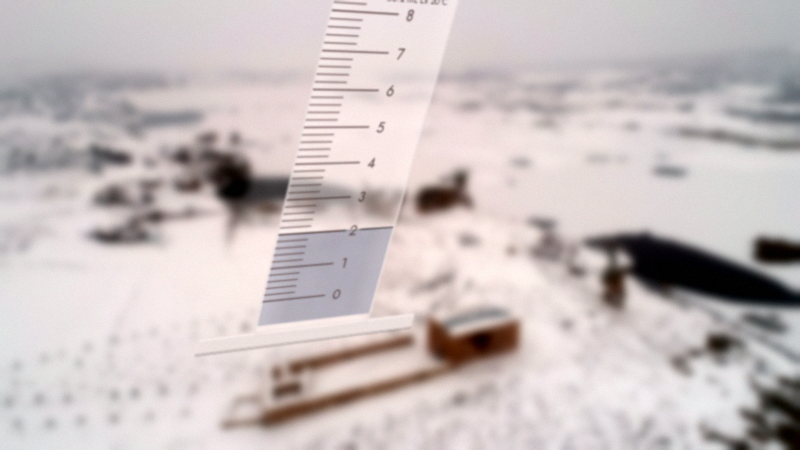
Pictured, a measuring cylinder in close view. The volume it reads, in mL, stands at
2 mL
